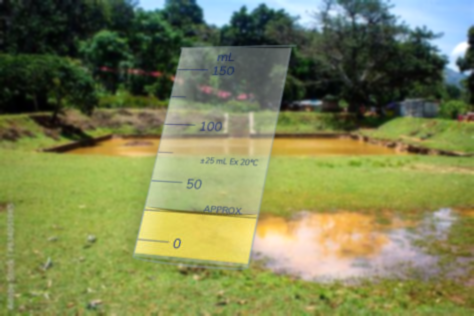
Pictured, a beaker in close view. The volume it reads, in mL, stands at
25 mL
